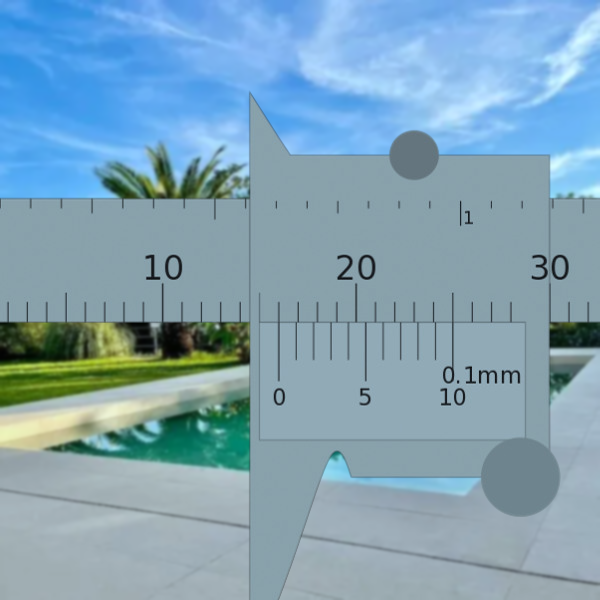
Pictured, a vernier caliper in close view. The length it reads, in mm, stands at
16.0 mm
